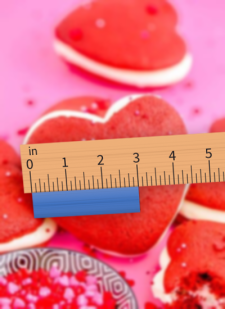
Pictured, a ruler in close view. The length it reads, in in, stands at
3 in
